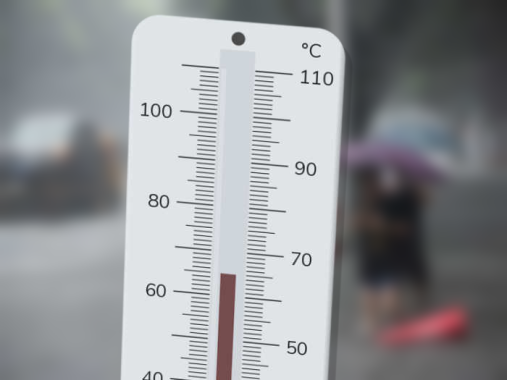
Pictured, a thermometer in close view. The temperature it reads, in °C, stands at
65 °C
